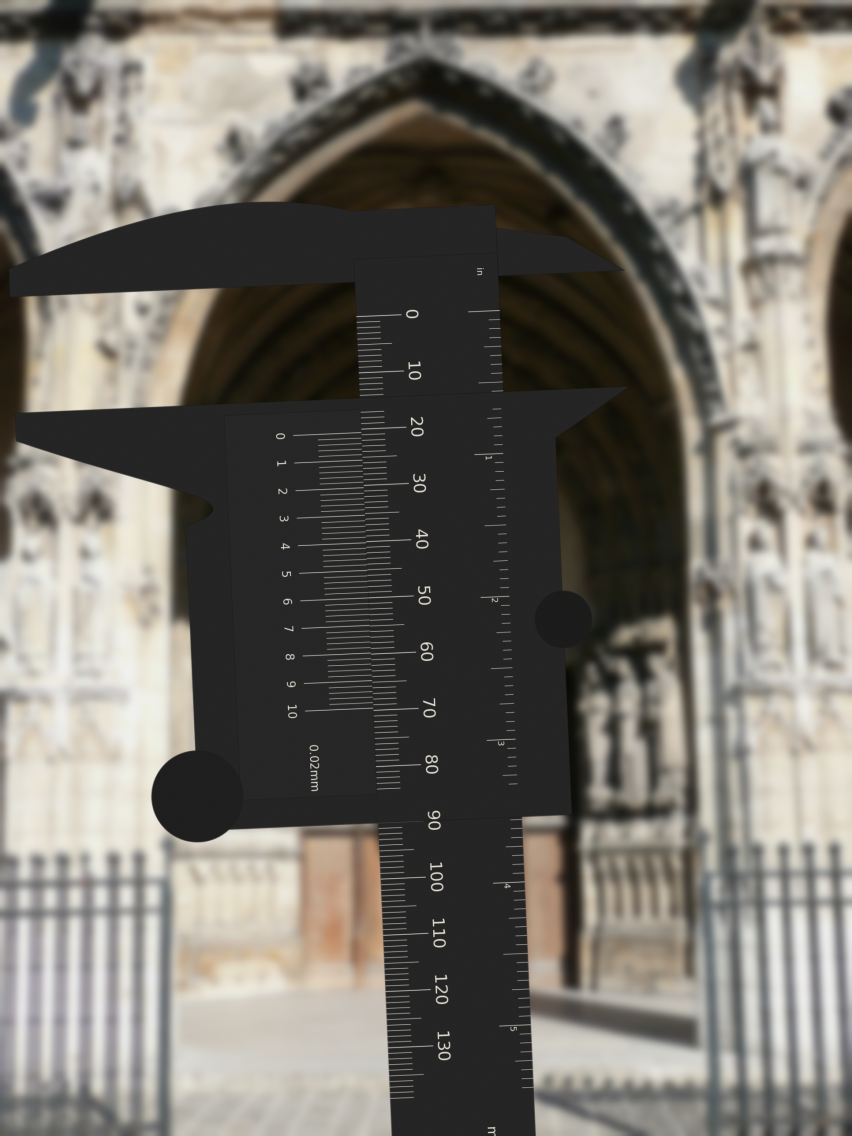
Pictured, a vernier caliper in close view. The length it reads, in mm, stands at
20.6 mm
